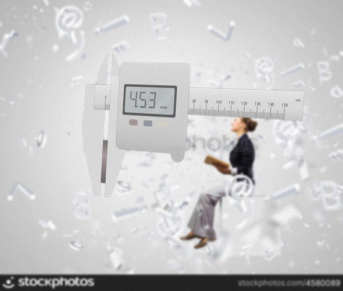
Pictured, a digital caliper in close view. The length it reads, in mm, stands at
4.53 mm
